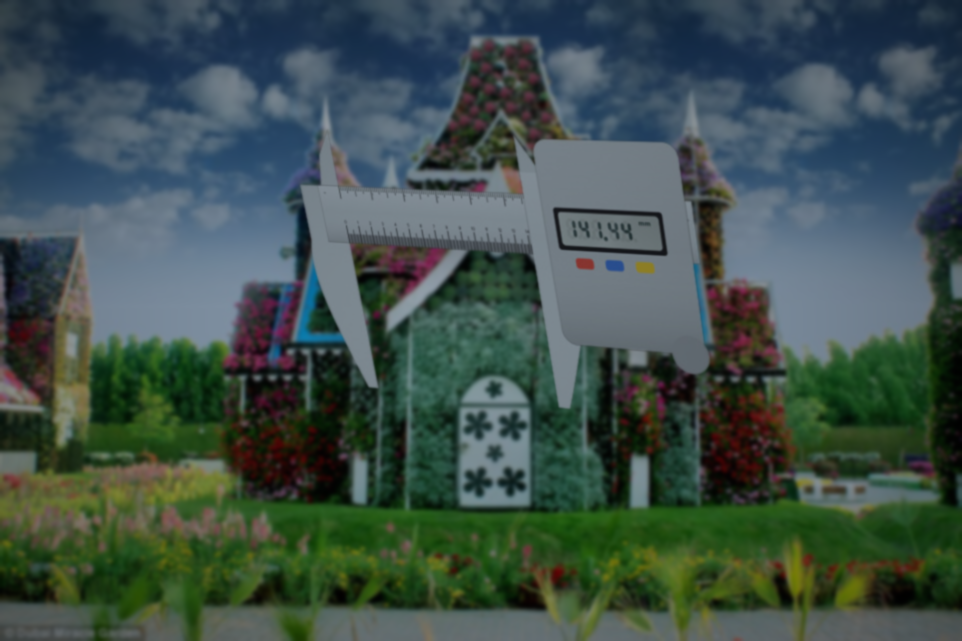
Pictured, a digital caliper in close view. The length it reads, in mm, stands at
141.44 mm
